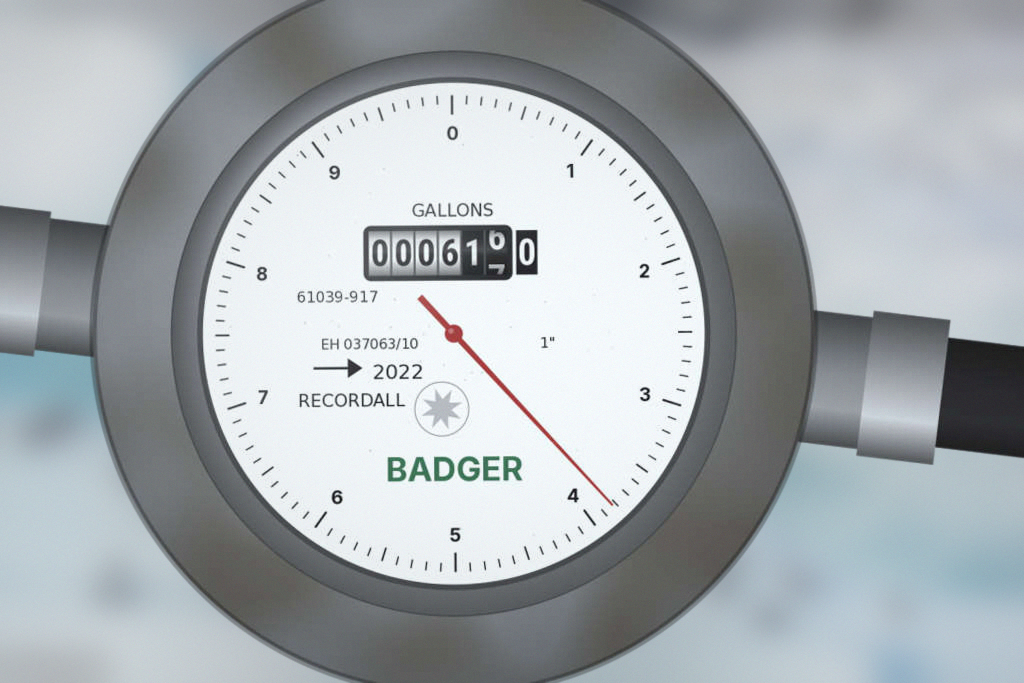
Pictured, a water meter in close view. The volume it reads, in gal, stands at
6163.8 gal
